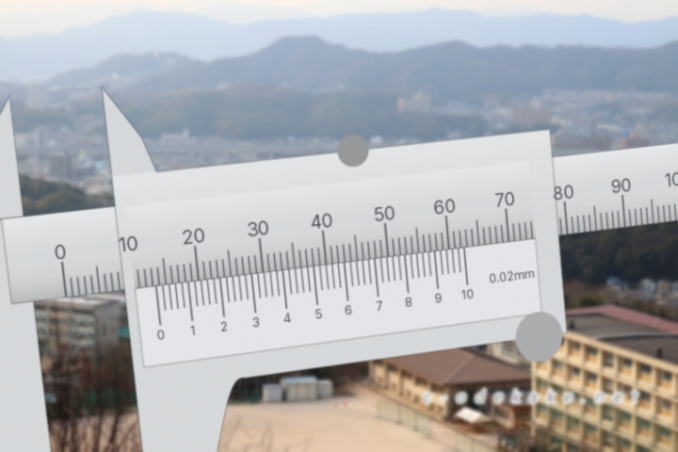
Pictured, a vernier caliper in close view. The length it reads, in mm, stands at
13.5 mm
